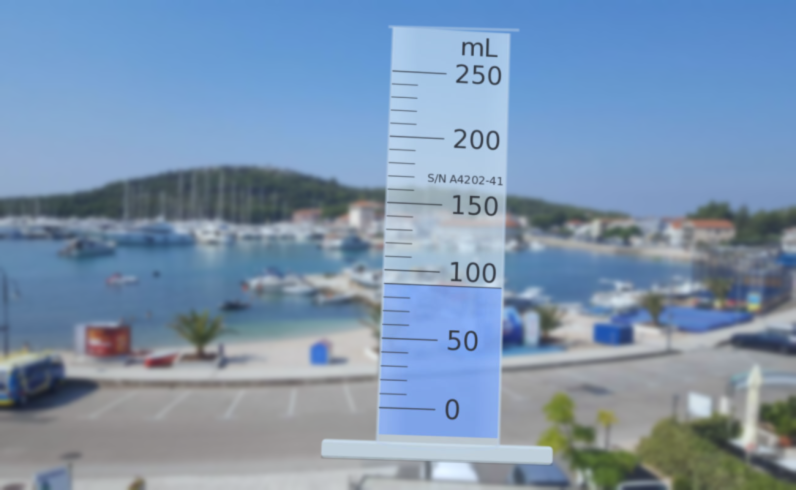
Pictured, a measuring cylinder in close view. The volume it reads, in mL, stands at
90 mL
